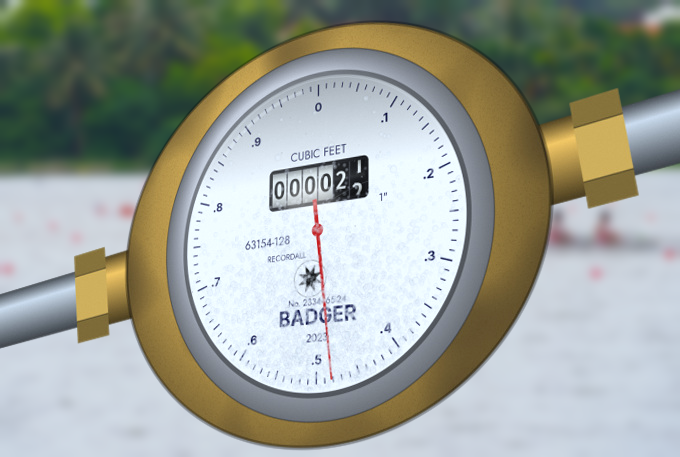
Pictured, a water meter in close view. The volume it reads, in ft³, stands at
21.48 ft³
